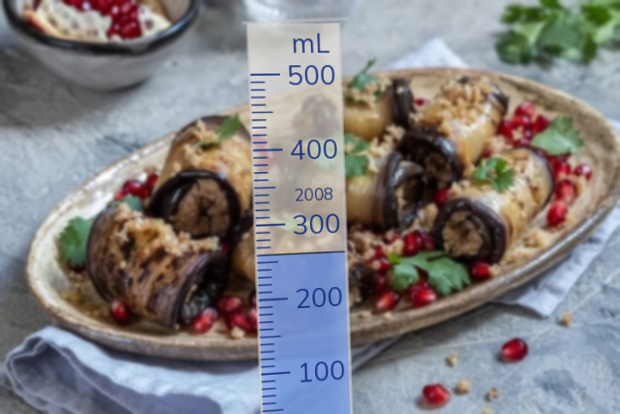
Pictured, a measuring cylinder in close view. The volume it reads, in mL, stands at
260 mL
